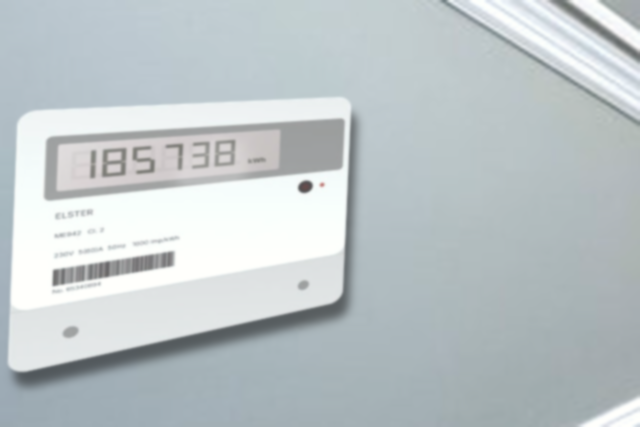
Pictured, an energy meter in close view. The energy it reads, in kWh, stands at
185738 kWh
